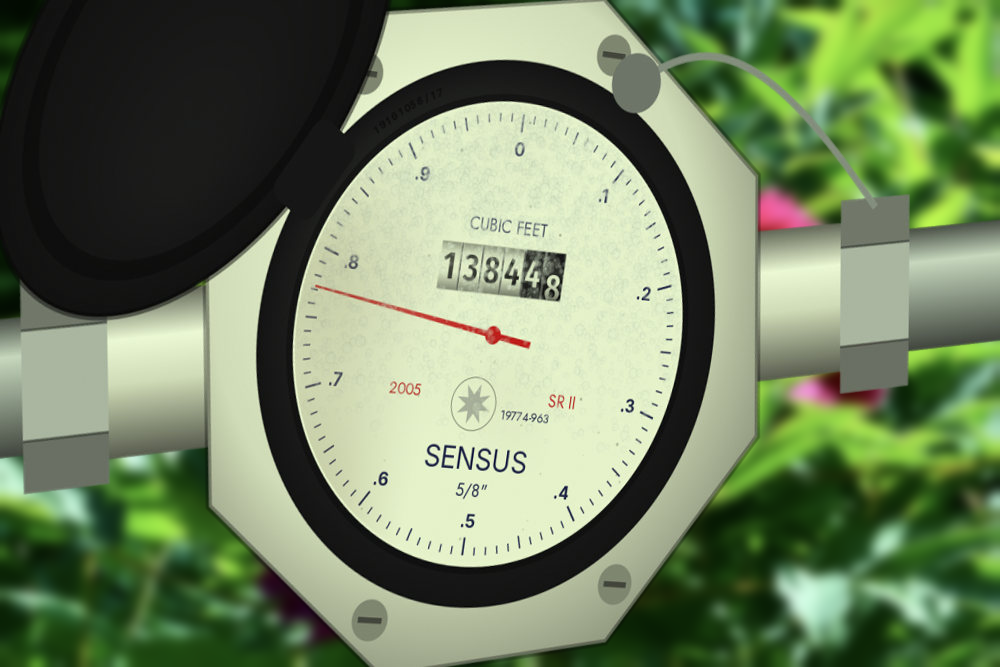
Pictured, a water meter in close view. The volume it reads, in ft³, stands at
138447.77 ft³
